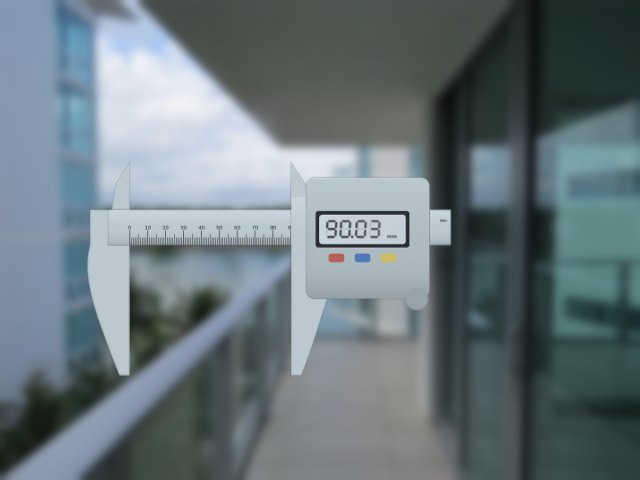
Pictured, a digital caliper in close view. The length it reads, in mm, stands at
90.03 mm
